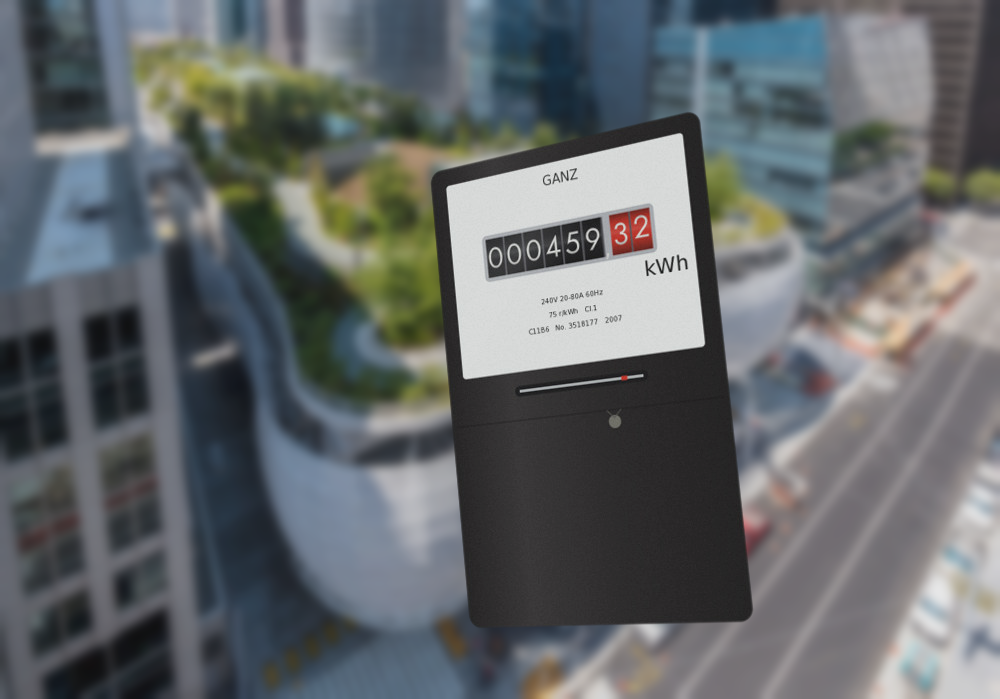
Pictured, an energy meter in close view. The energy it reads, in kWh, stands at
459.32 kWh
